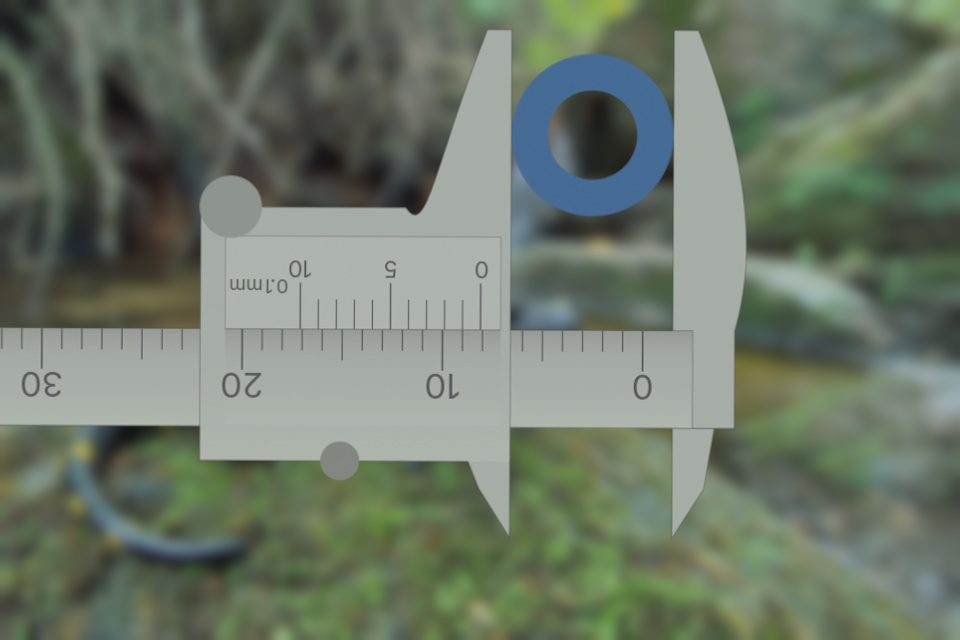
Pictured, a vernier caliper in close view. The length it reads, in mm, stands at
8.1 mm
